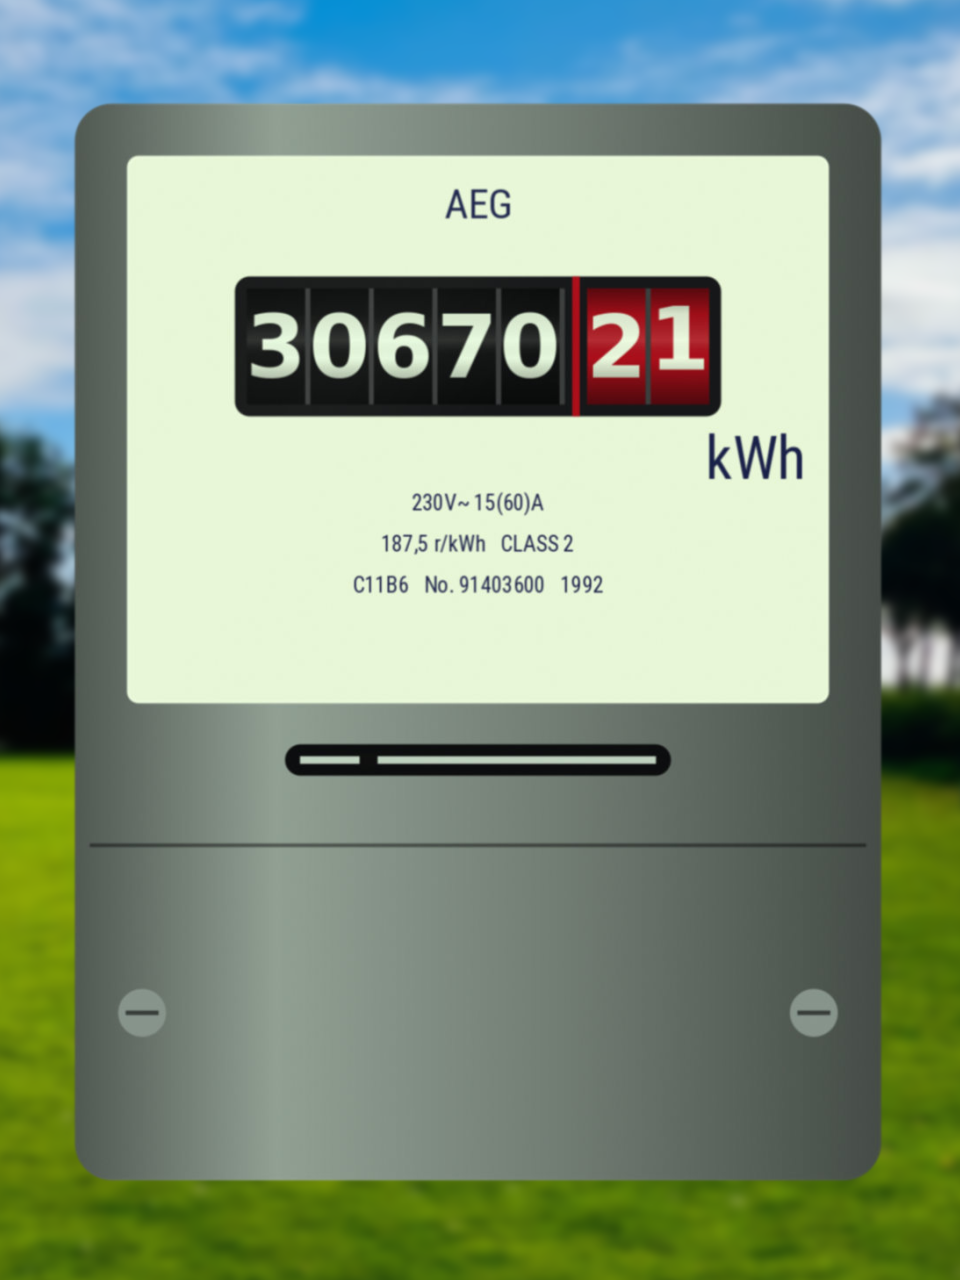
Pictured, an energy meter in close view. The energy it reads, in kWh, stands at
30670.21 kWh
